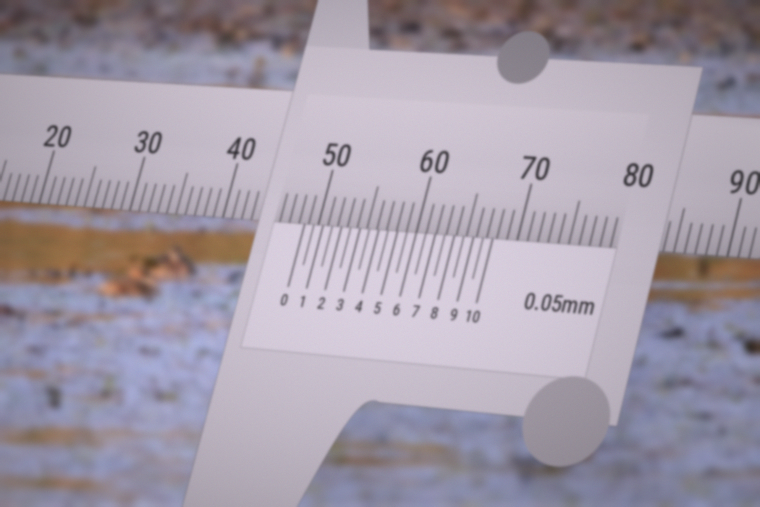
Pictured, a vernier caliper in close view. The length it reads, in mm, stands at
48.6 mm
